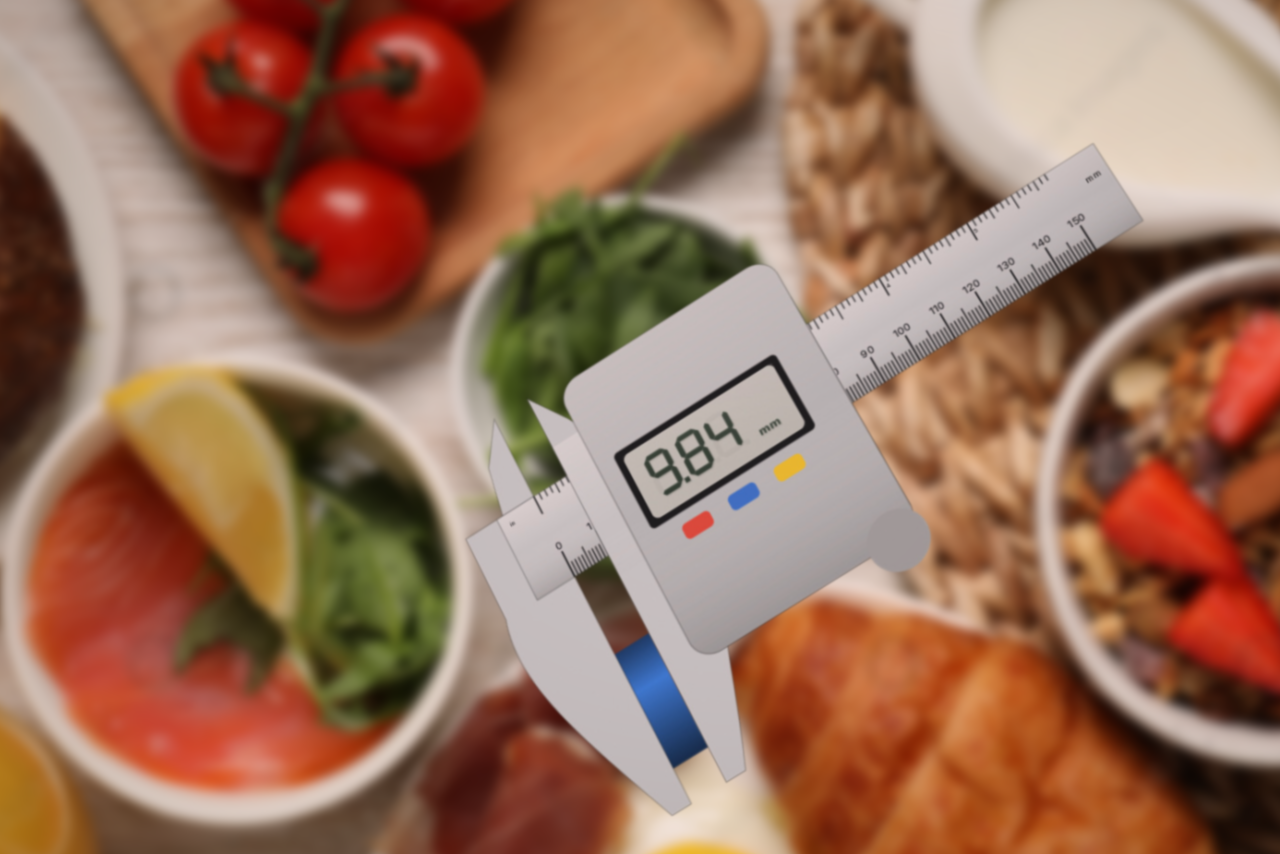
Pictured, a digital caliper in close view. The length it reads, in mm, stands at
9.84 mm
